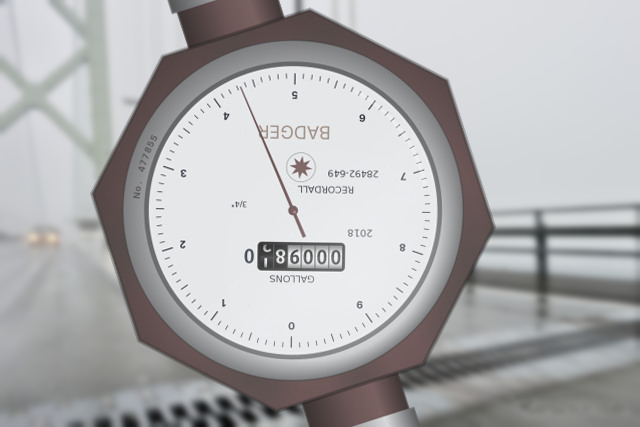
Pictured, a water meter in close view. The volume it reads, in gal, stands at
9814.3 gal
